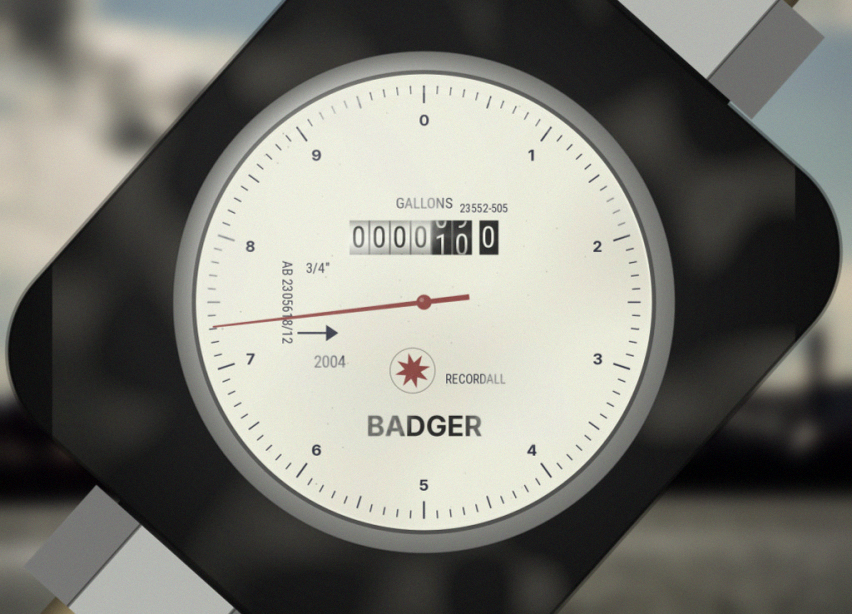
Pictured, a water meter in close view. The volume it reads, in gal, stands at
97.3 gal
